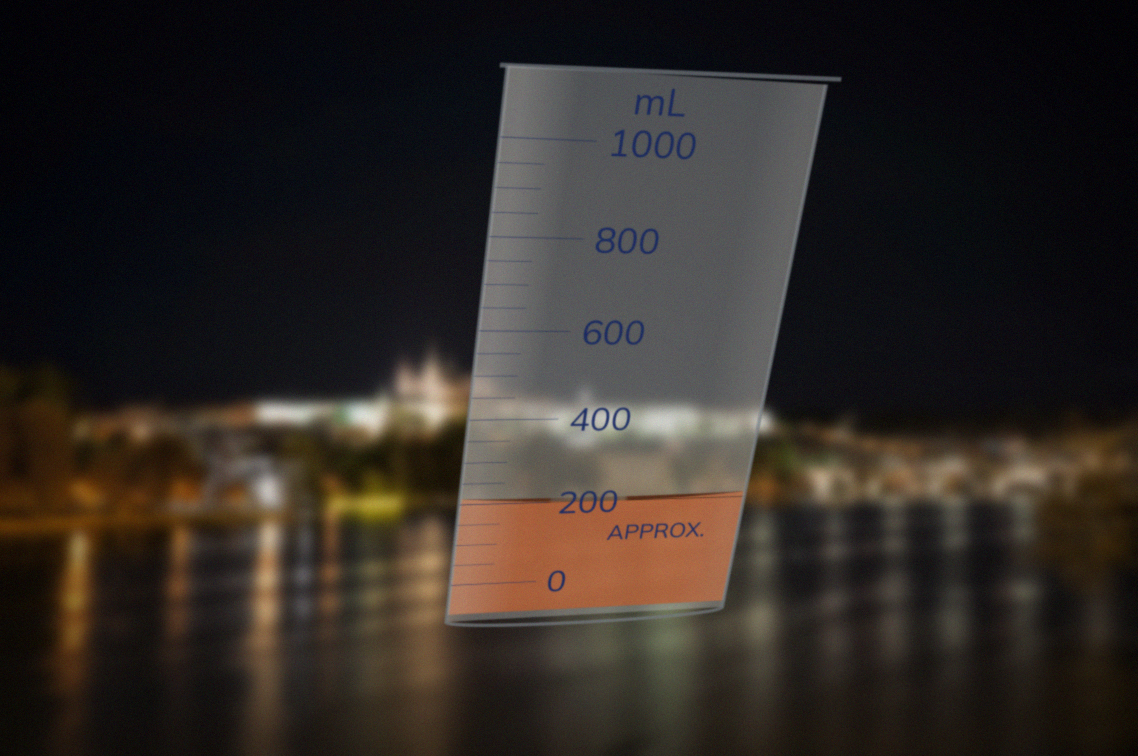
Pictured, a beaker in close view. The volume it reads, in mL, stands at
200 mL
